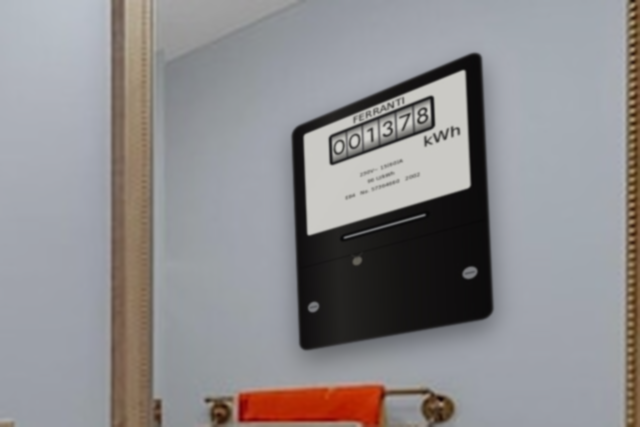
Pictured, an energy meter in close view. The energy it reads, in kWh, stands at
1378 kWh
